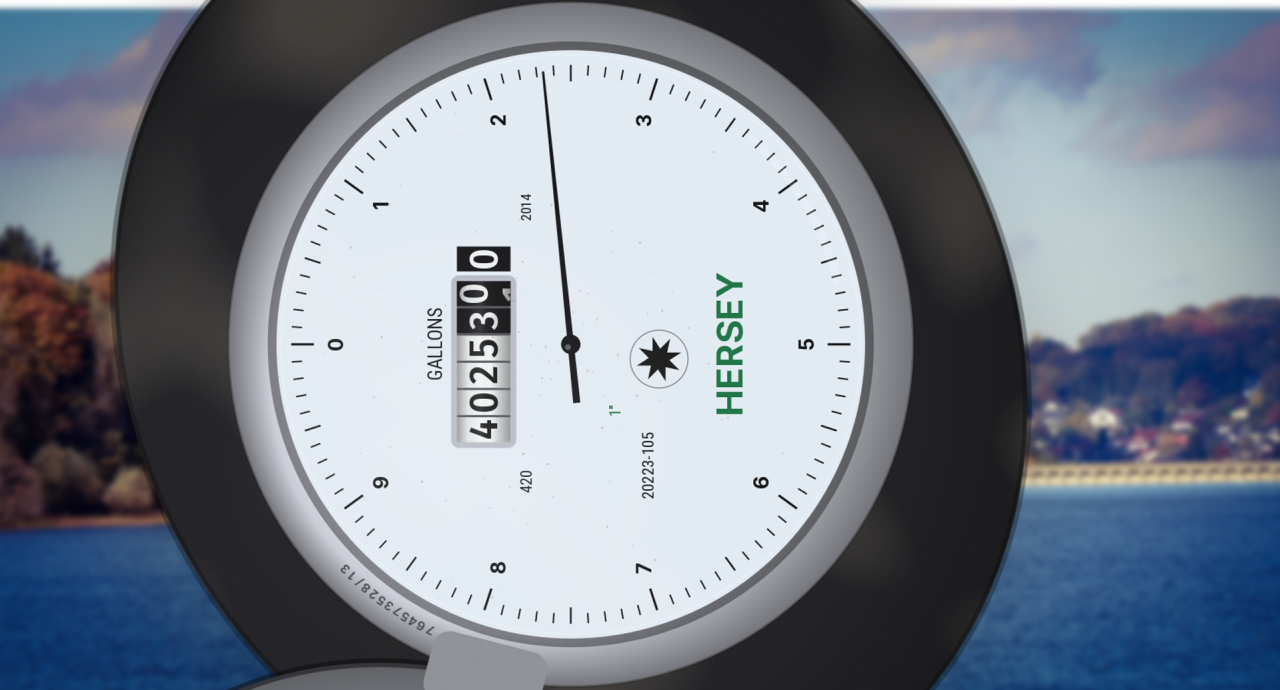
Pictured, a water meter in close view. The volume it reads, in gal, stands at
4025302.3 gal
